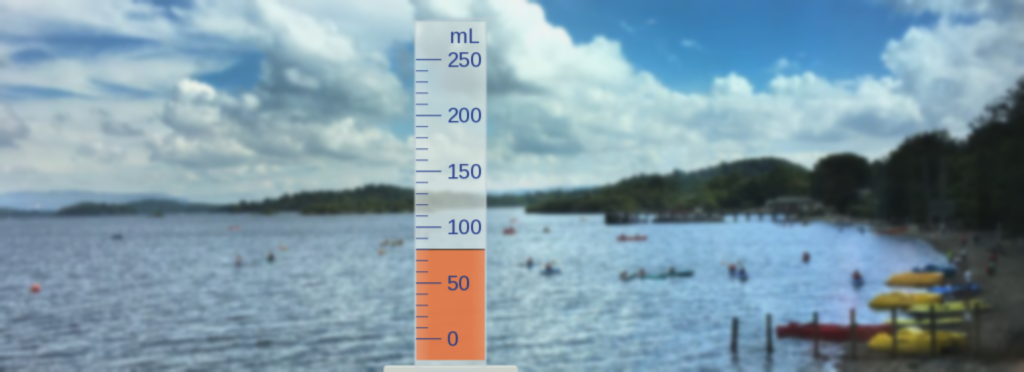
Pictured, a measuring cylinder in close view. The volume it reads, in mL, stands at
80 mL
